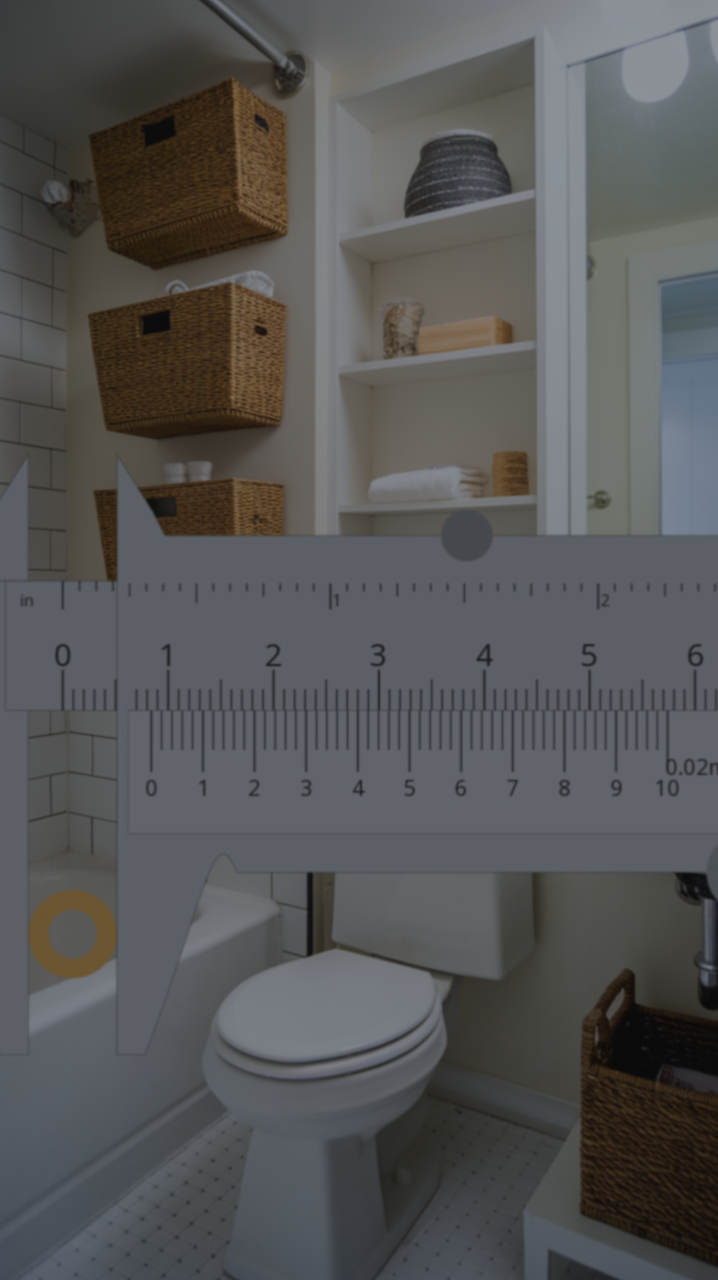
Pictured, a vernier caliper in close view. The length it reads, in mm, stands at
8.4 mm
